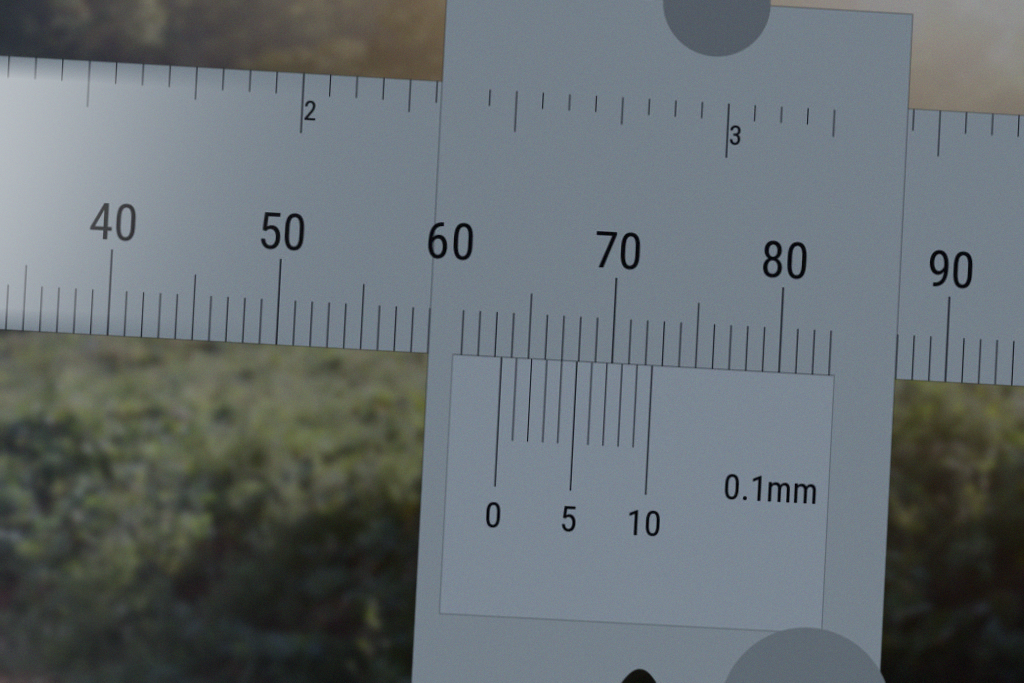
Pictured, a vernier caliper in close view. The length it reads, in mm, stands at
63.4 mm
